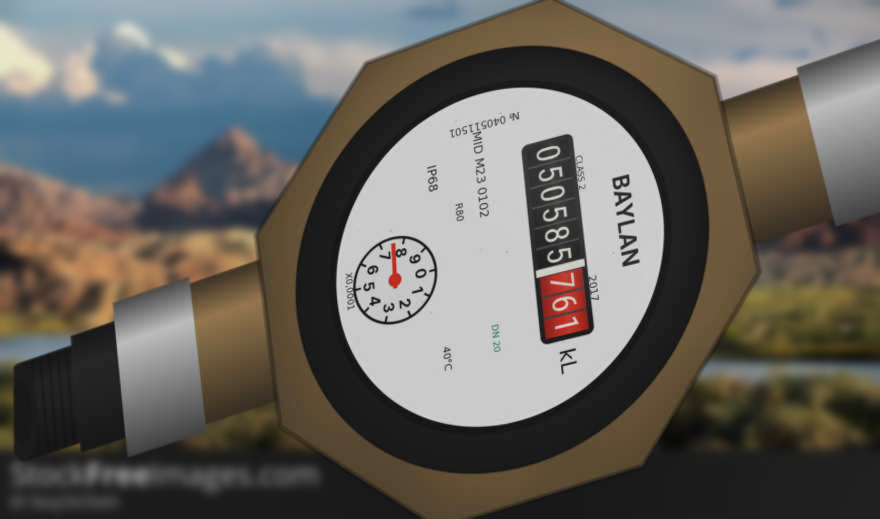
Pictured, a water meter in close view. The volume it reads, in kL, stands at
50585.7617 kL
